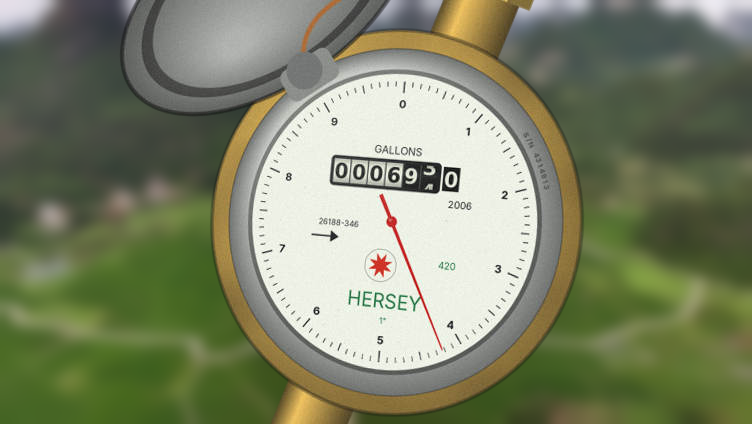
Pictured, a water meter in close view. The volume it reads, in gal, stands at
6934.2 gal
